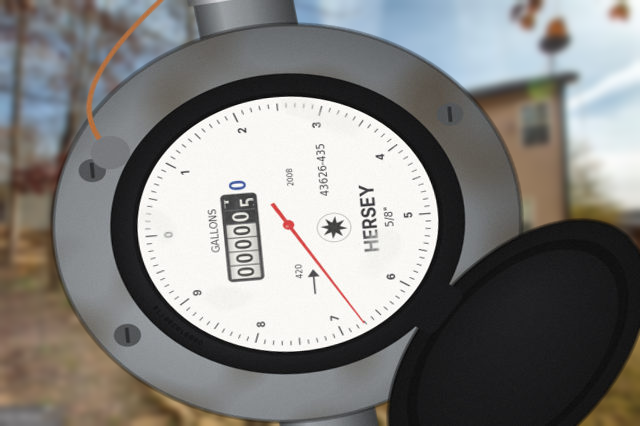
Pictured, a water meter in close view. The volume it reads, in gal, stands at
46.7 gal
